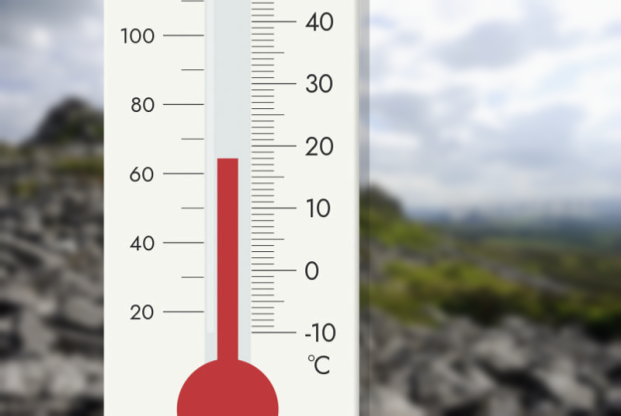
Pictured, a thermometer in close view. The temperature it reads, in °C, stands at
18 °C
